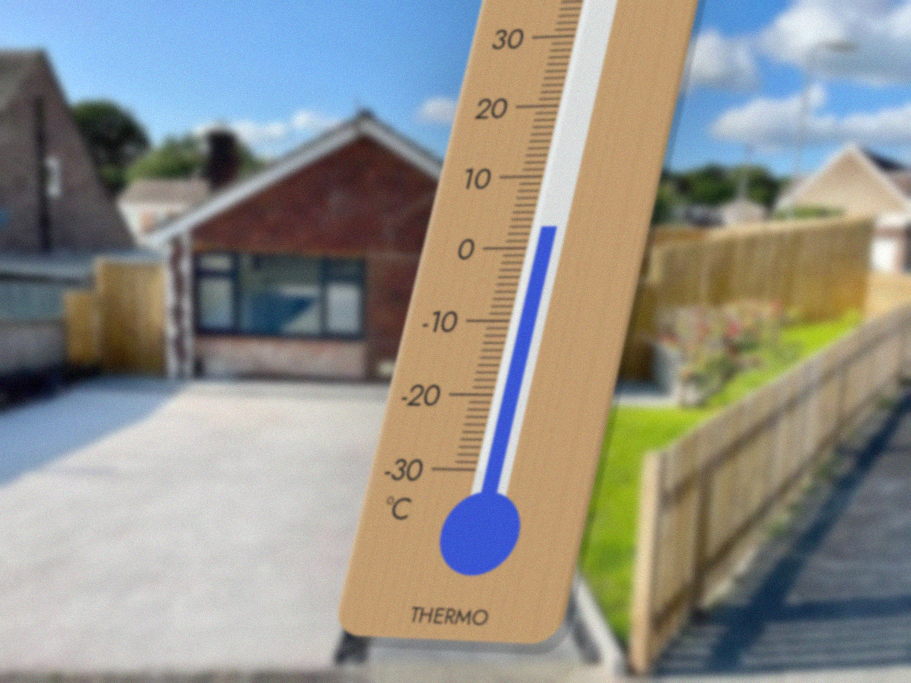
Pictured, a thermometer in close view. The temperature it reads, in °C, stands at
3 °C
